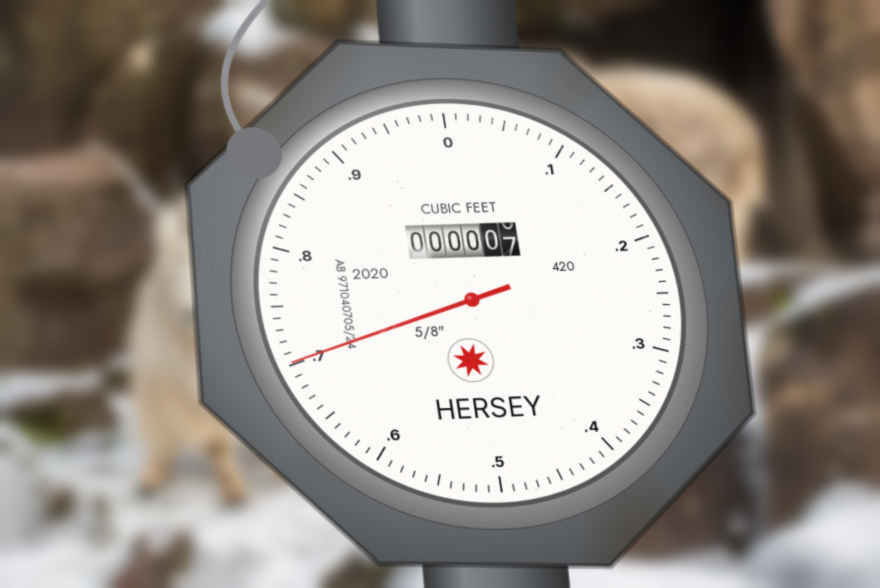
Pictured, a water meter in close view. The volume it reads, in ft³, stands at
6.70 ft³
